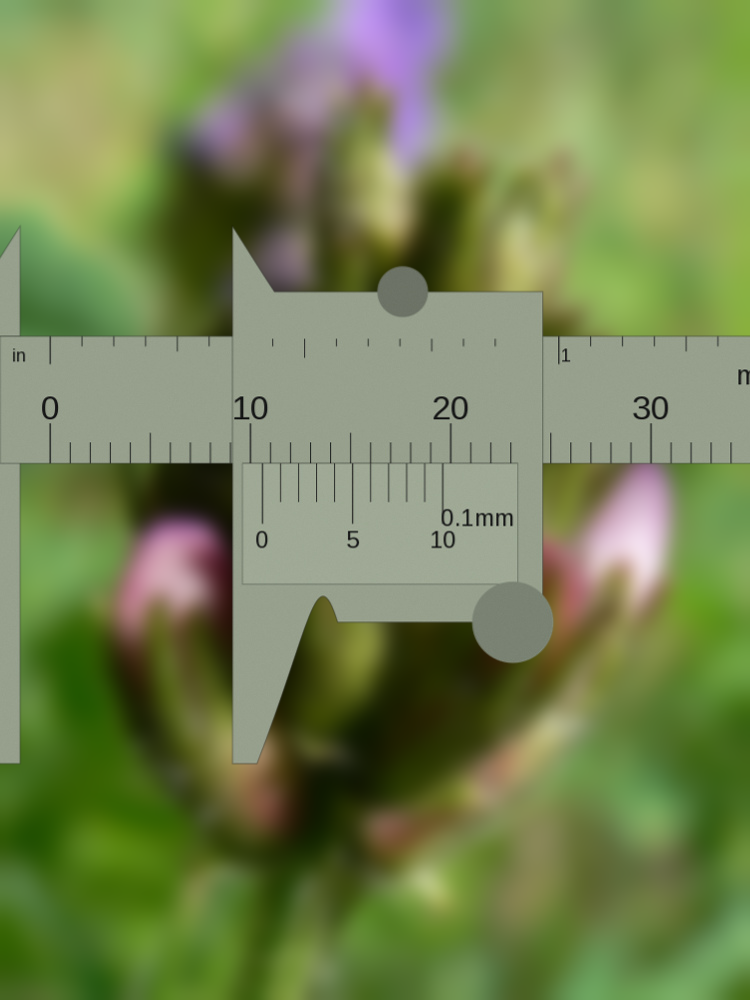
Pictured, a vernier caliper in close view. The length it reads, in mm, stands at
10.6 mm
